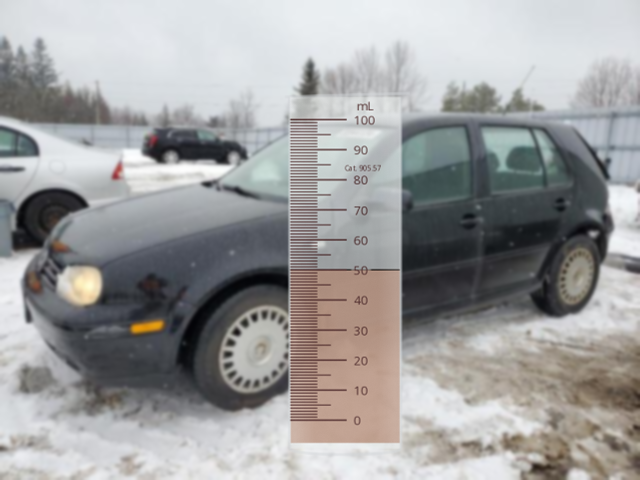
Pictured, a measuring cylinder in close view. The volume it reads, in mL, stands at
50 mL
